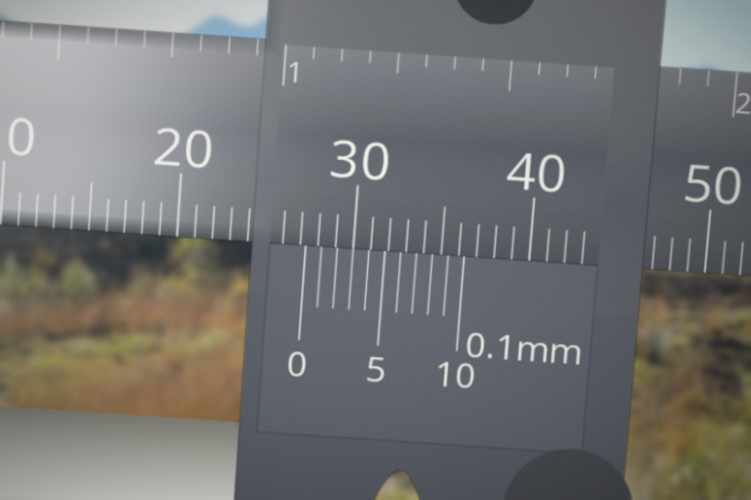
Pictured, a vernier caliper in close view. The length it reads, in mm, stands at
27.3 mm
